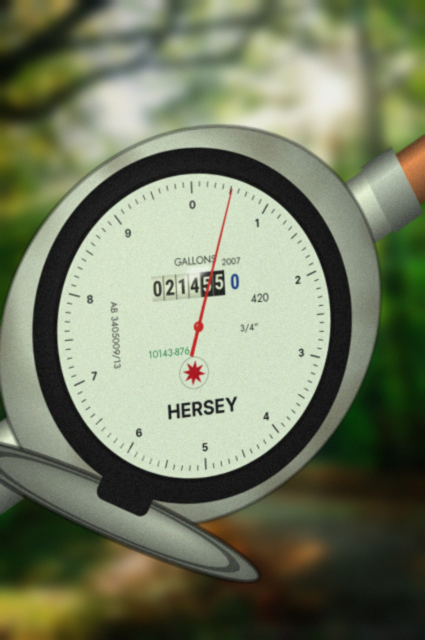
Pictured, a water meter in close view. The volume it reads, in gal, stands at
214550.5 gal
